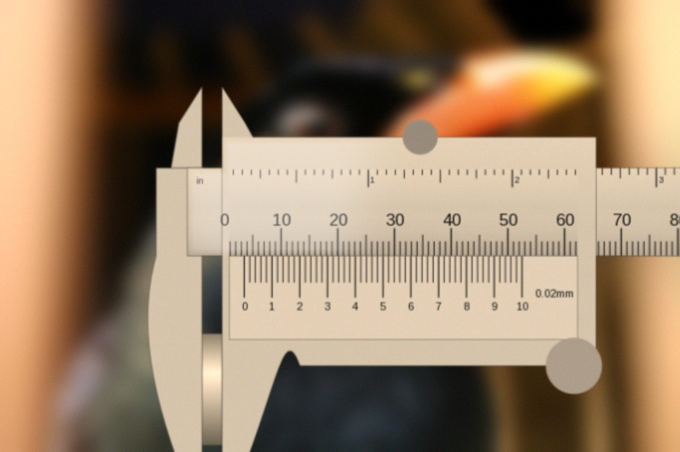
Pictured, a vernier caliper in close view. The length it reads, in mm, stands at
3.5 mm
